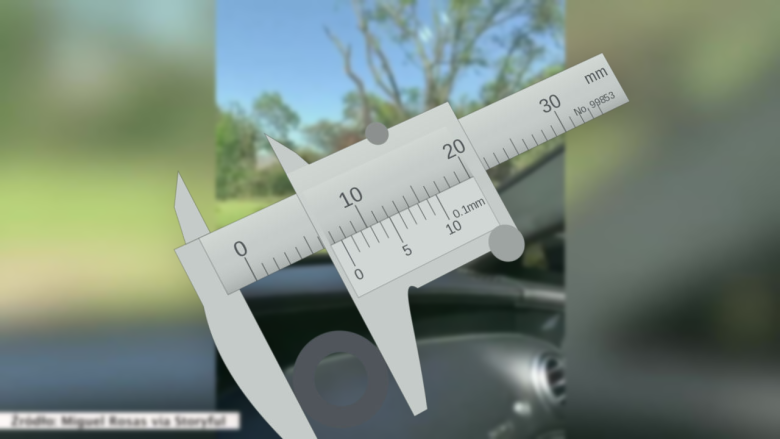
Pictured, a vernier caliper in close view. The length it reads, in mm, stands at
7.6 mm
